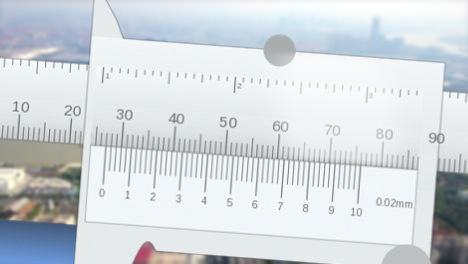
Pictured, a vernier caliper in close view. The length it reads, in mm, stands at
27.0 mm
